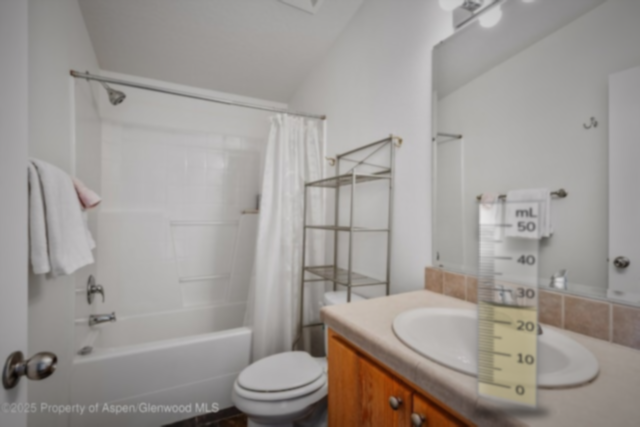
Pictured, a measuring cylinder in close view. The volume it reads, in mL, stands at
25 mL
